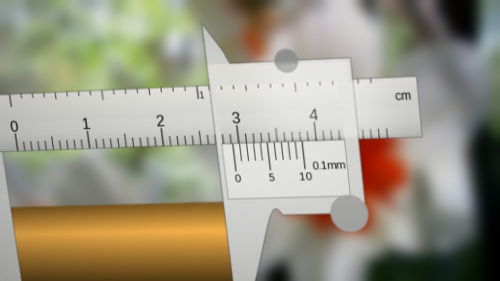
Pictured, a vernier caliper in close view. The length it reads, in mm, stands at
29.2 mm
